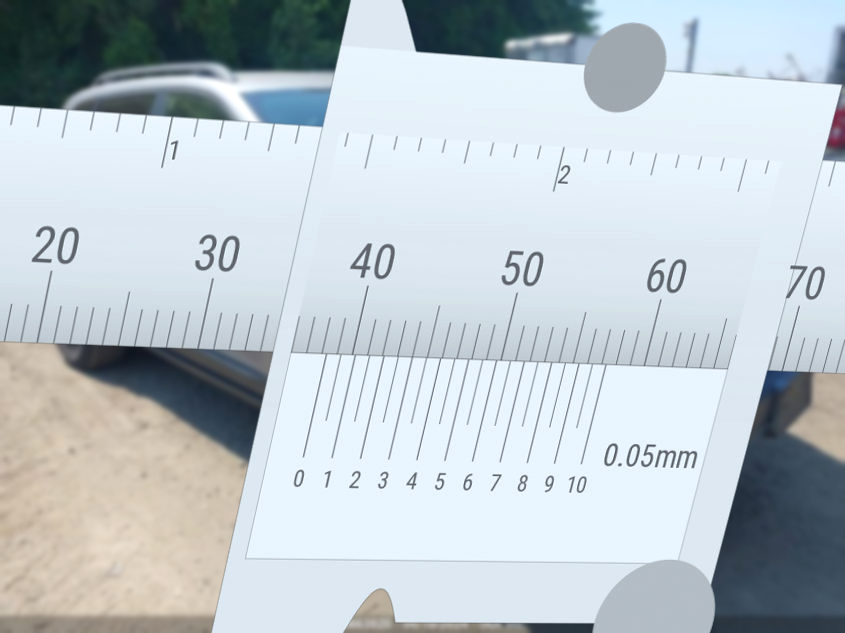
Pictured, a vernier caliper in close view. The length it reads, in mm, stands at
38.3 mm
